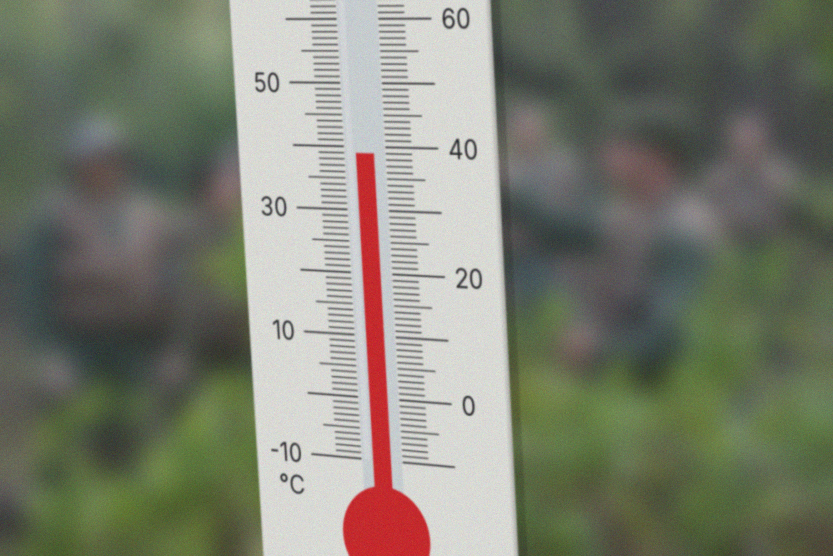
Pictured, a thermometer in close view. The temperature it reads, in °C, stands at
39 °C
